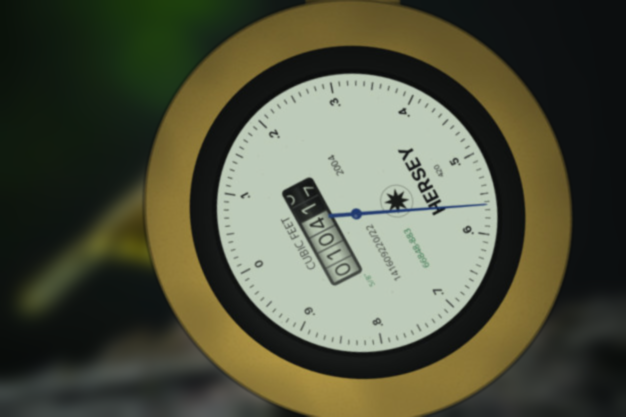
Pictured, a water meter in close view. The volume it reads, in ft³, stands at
10416.56 ft³
